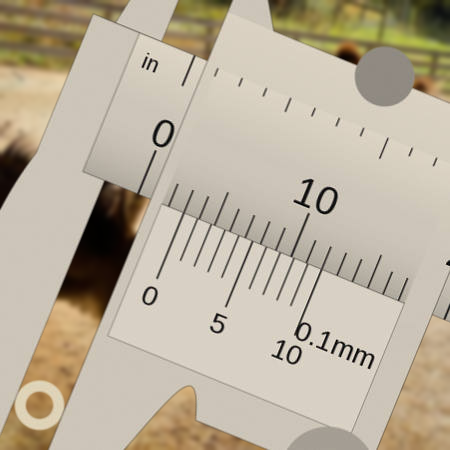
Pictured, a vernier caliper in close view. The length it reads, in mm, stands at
3.0 mm
